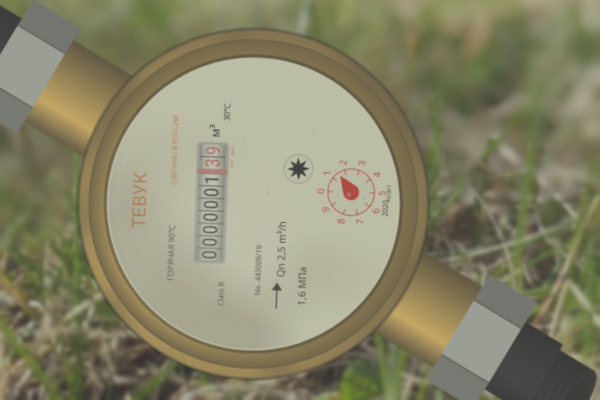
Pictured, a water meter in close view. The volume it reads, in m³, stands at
1.391 m³
